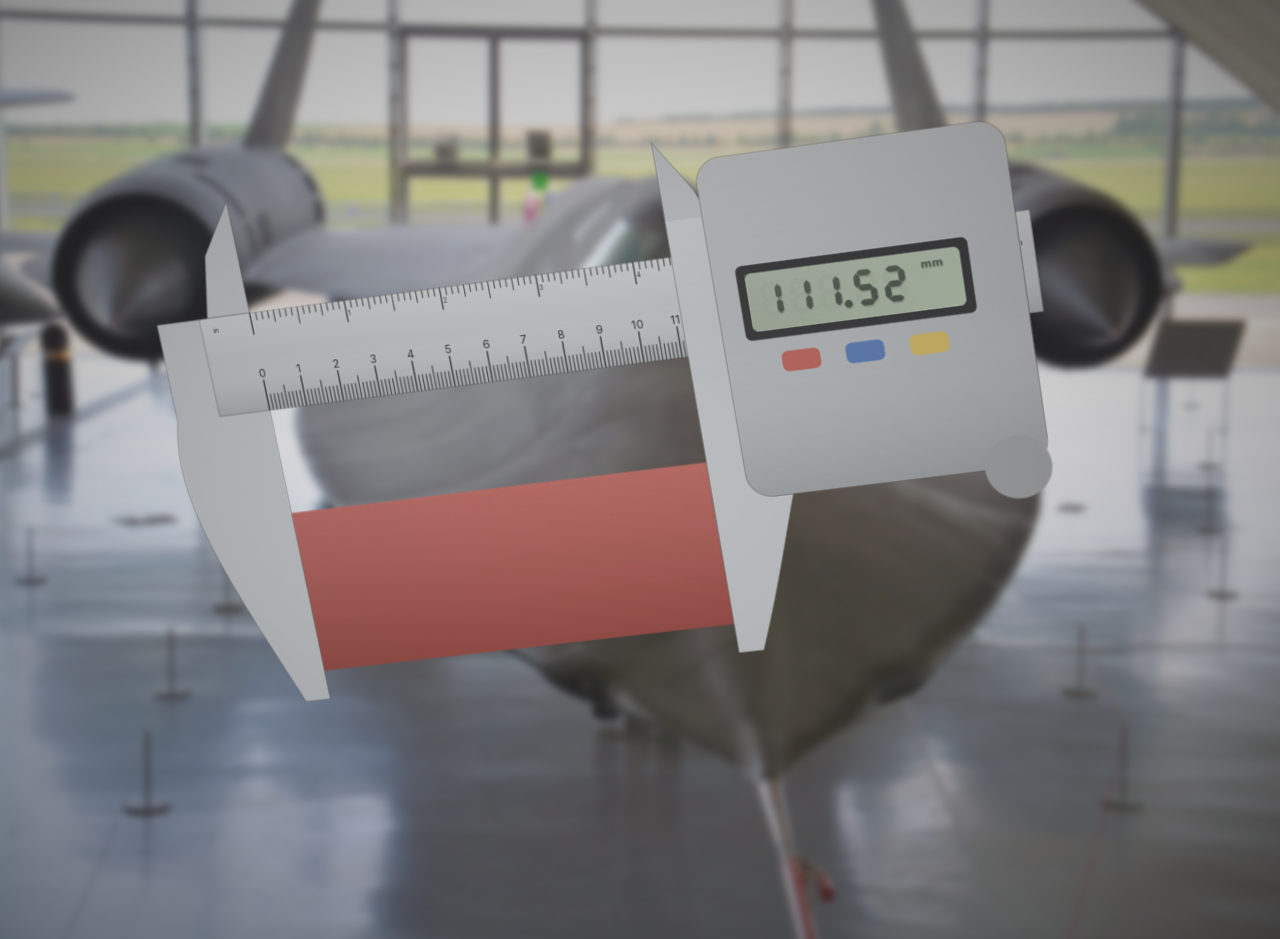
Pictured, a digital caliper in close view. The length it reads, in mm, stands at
111.52 mm
